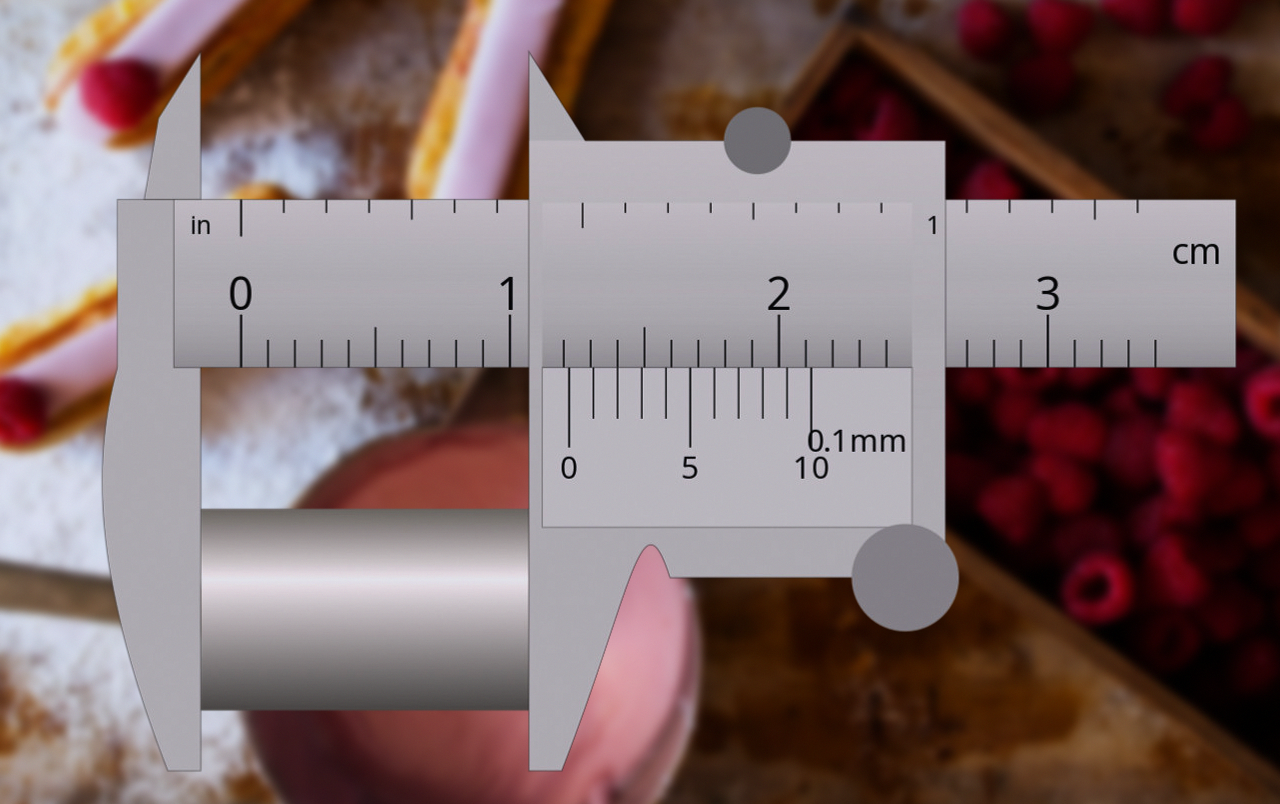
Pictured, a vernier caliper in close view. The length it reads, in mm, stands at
12.2 mm
